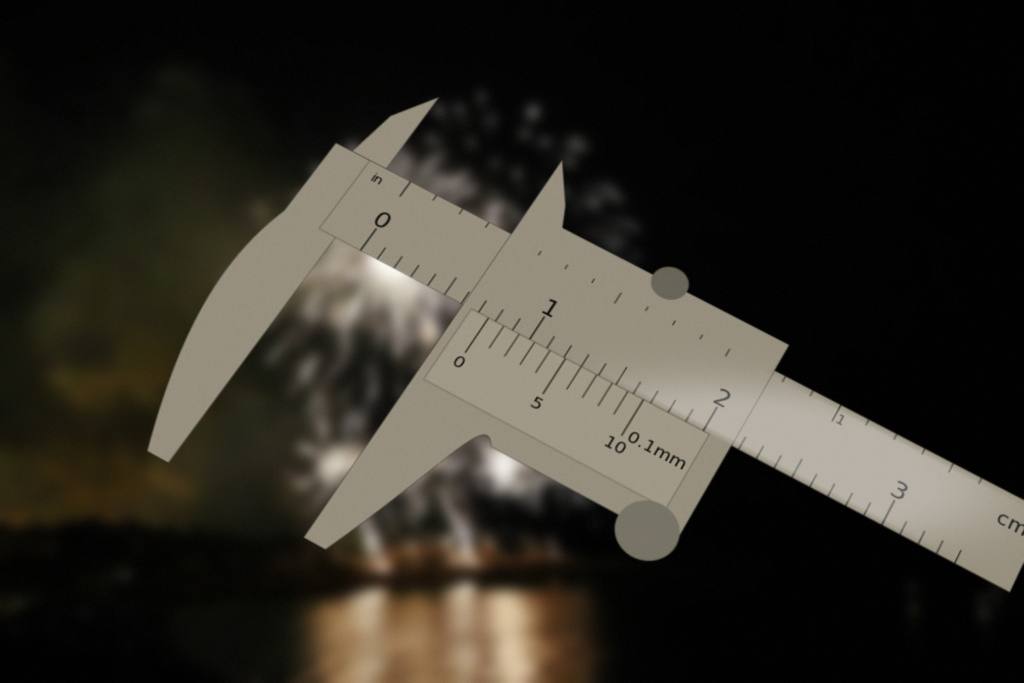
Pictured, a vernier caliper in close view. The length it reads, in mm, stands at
7.6 mm
